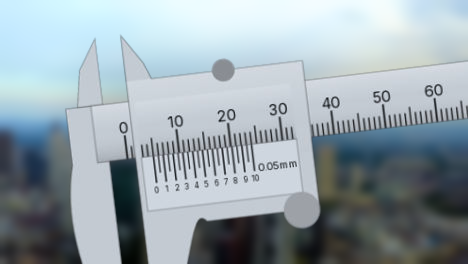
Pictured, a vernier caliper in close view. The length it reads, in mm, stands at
5.0 mm
